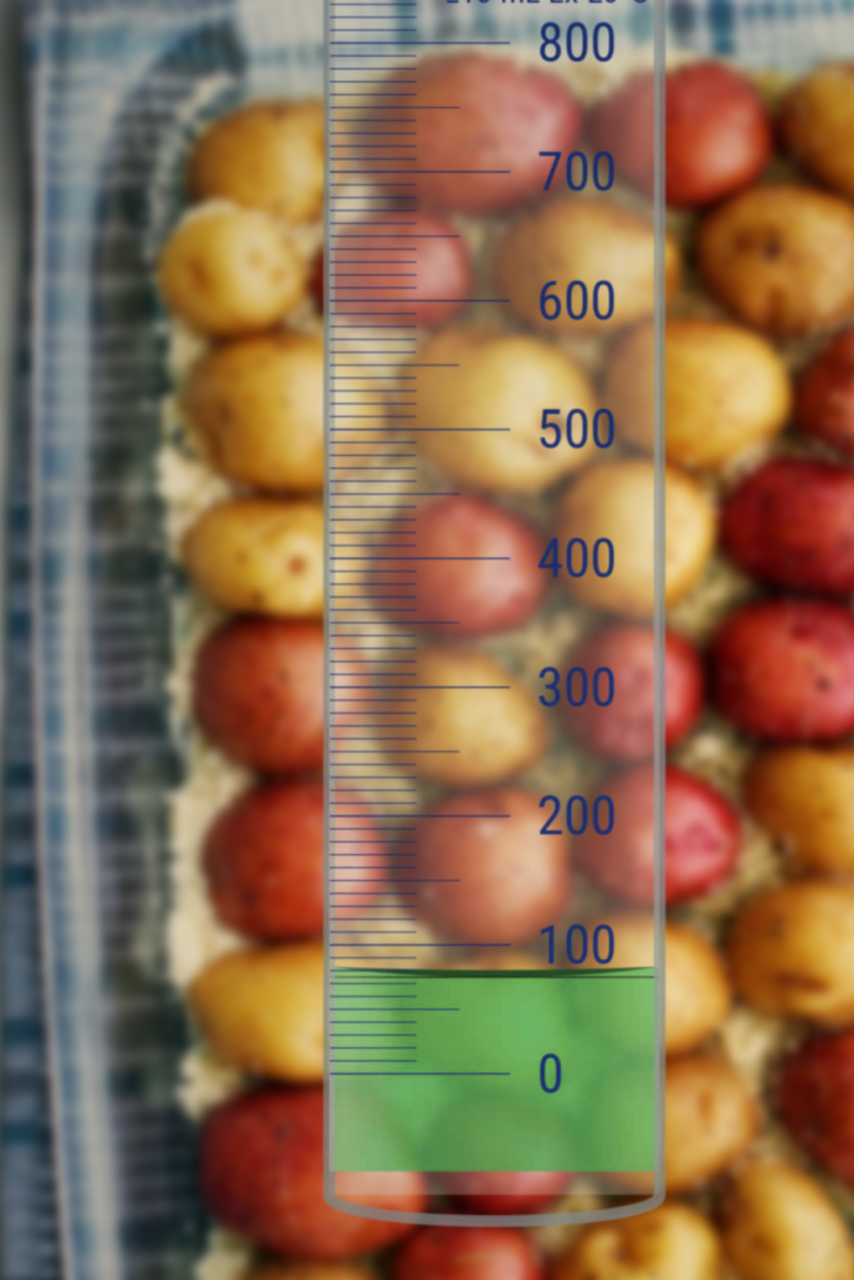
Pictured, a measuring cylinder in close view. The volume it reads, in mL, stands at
75 mL
